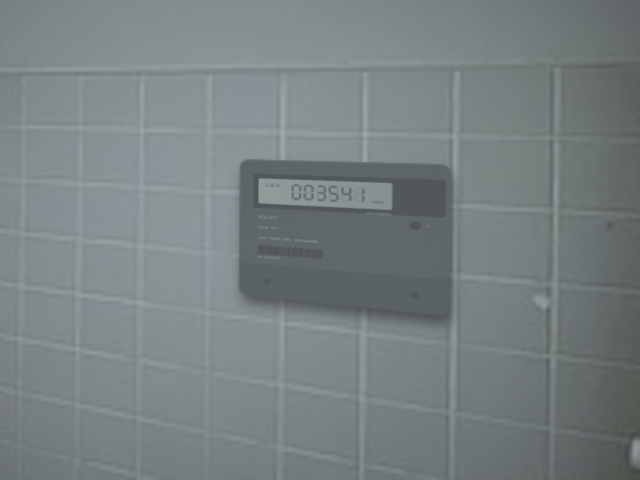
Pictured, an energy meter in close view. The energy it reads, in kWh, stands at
3541 kWh
